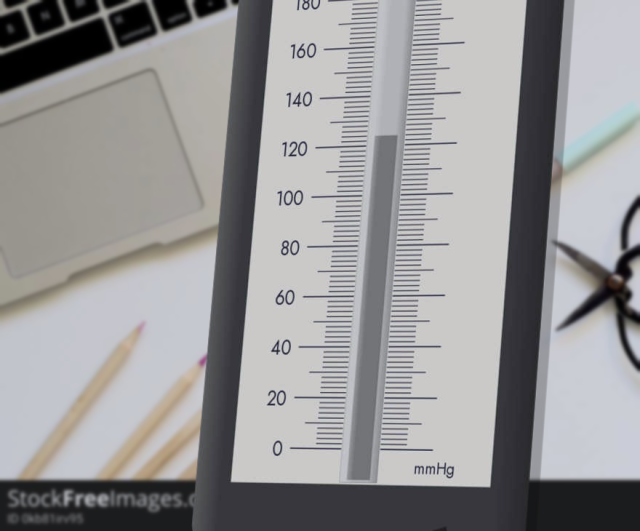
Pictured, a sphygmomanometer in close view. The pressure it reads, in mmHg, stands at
124 mmHg
